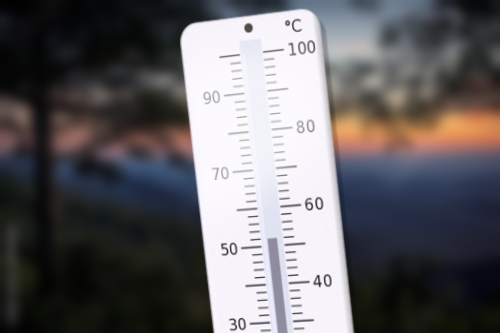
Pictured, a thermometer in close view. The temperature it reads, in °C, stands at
52 °C
